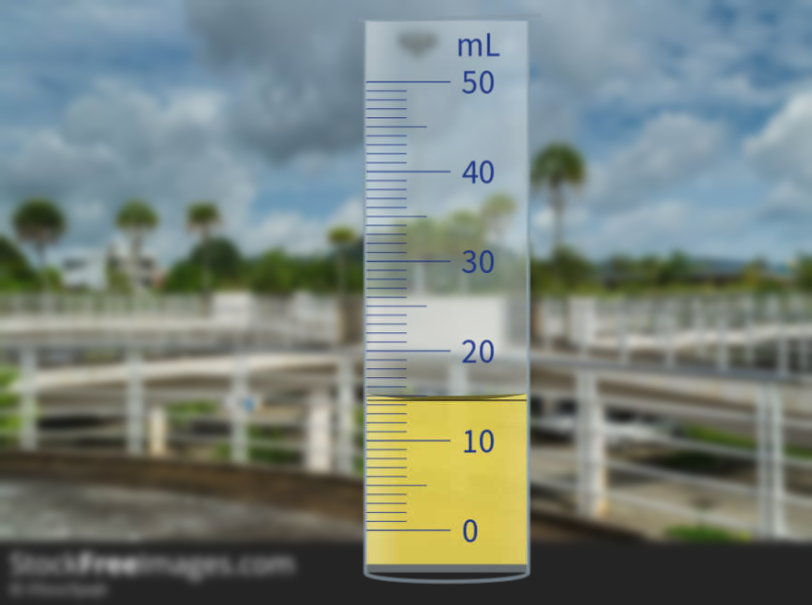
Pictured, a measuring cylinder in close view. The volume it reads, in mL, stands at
14.5 mL
